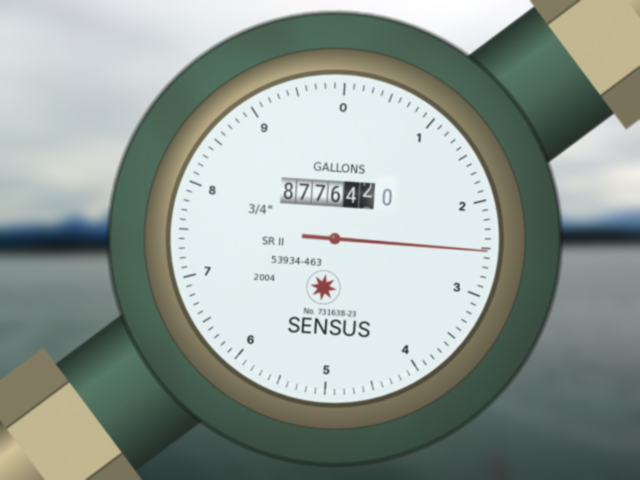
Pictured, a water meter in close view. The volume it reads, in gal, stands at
8776422.5 gal
